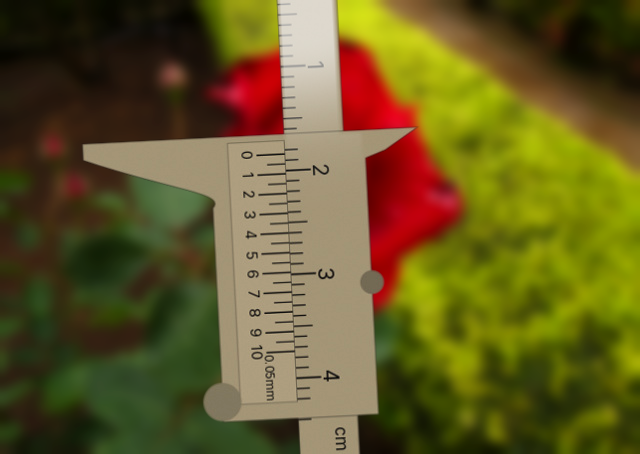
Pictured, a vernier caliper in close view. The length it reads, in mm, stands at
18.4 mm
